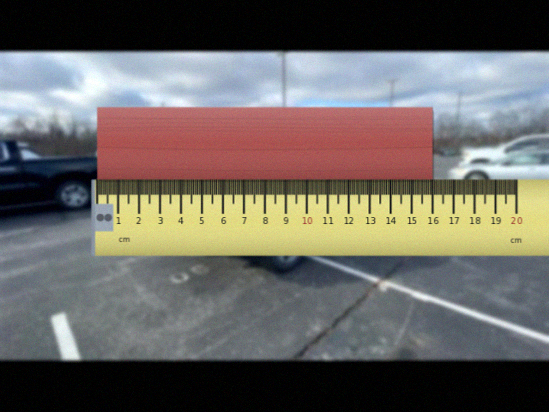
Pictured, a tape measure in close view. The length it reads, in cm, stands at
16 cm
